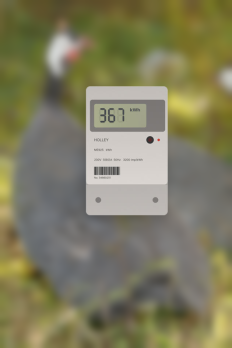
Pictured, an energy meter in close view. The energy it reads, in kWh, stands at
367 kWh
